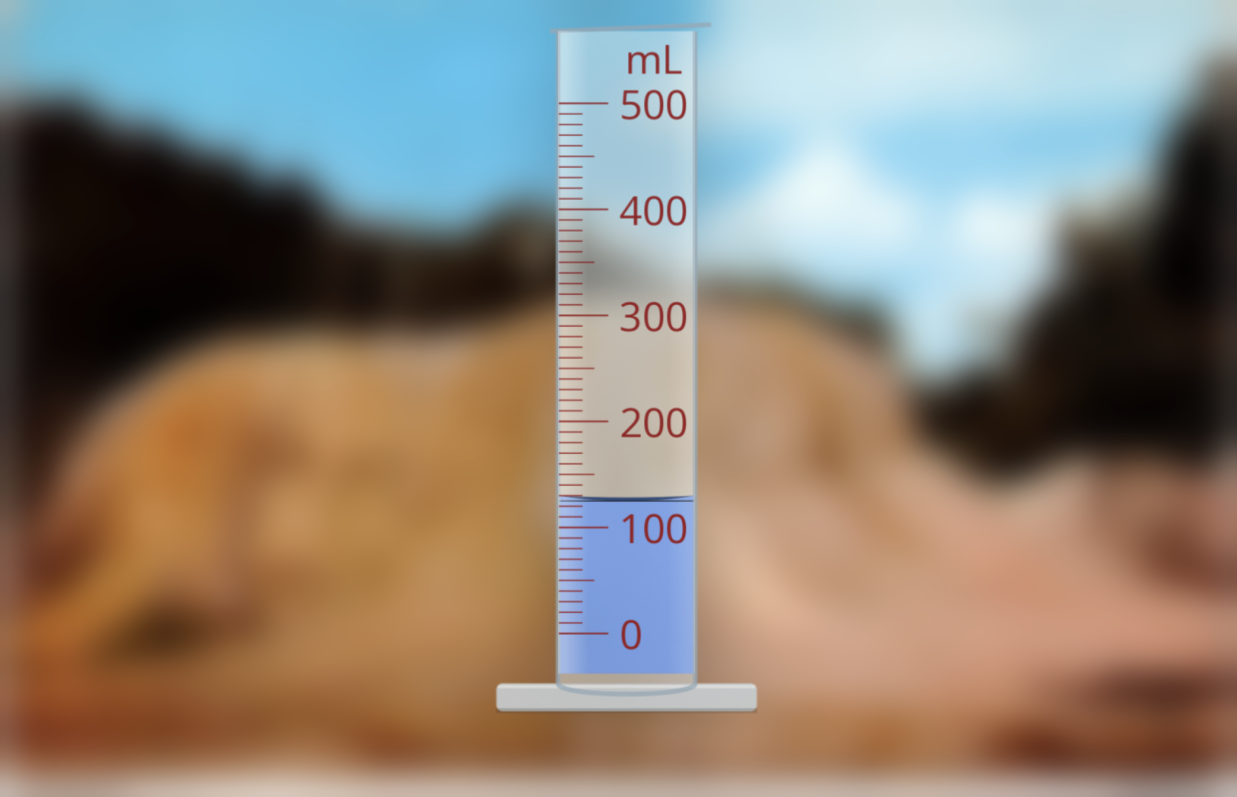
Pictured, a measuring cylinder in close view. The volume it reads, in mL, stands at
125 mL
